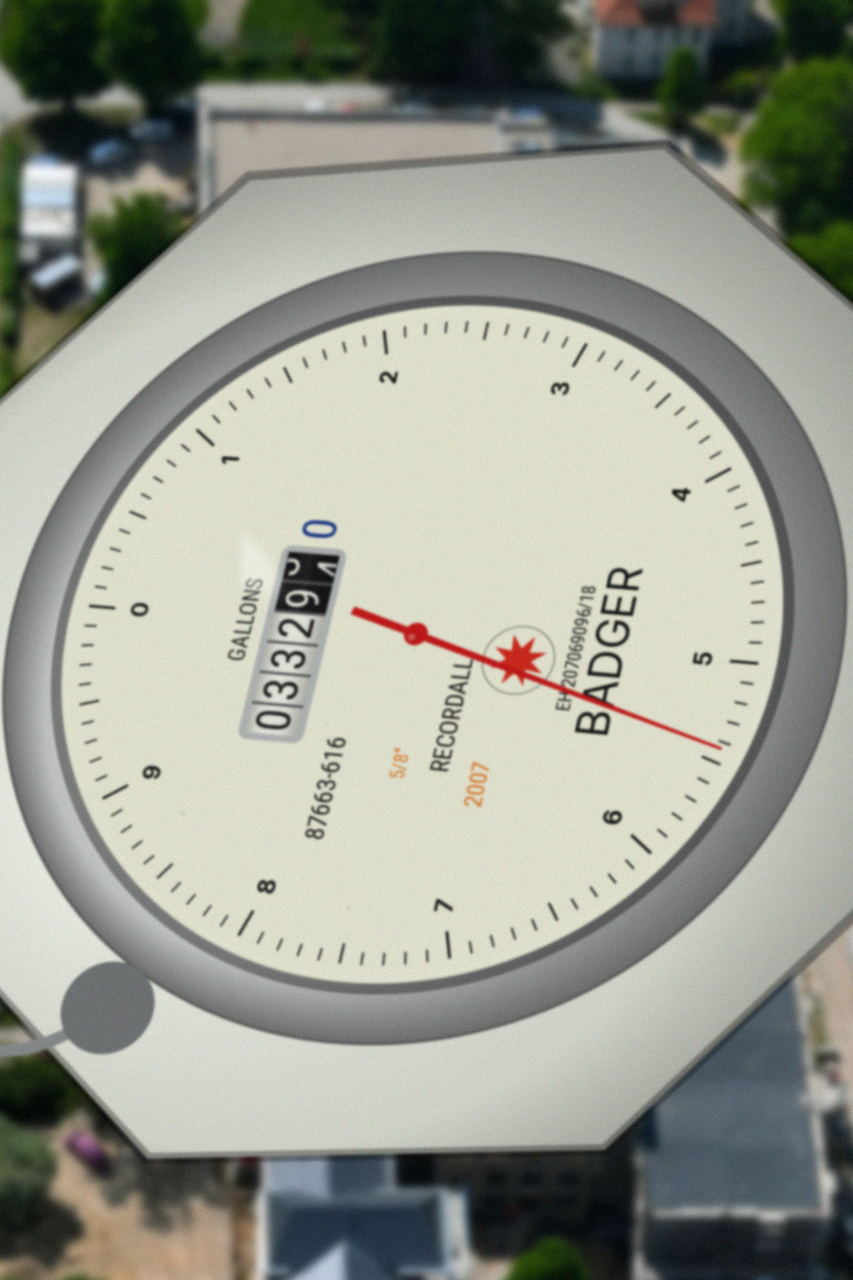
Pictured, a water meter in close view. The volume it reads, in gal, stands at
332935.4 gal
